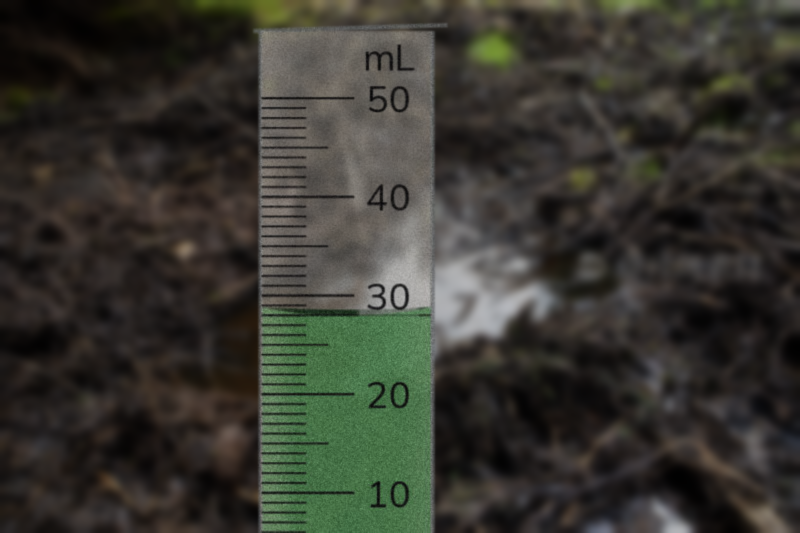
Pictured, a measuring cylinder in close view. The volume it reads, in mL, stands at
28 mL
